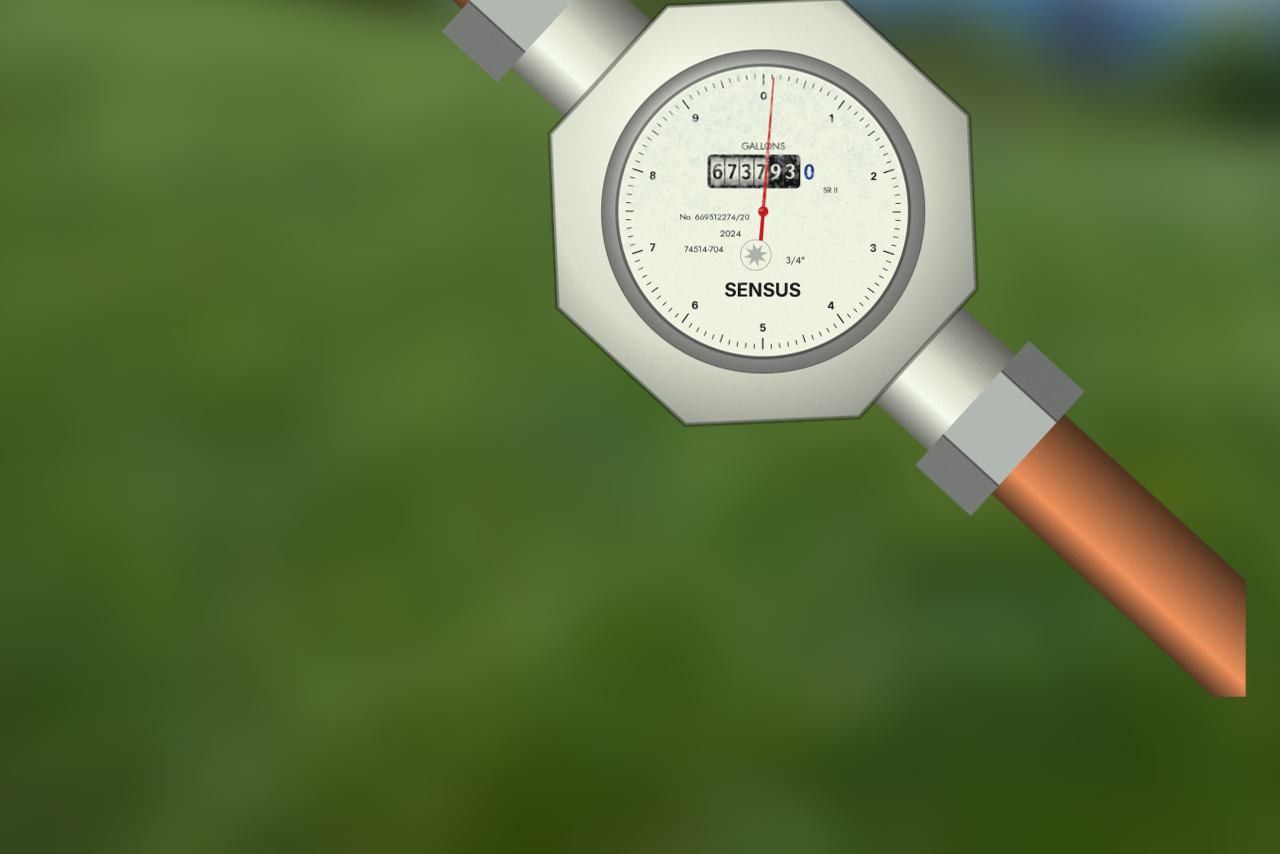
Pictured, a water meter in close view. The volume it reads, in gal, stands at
6737930.1 gal
